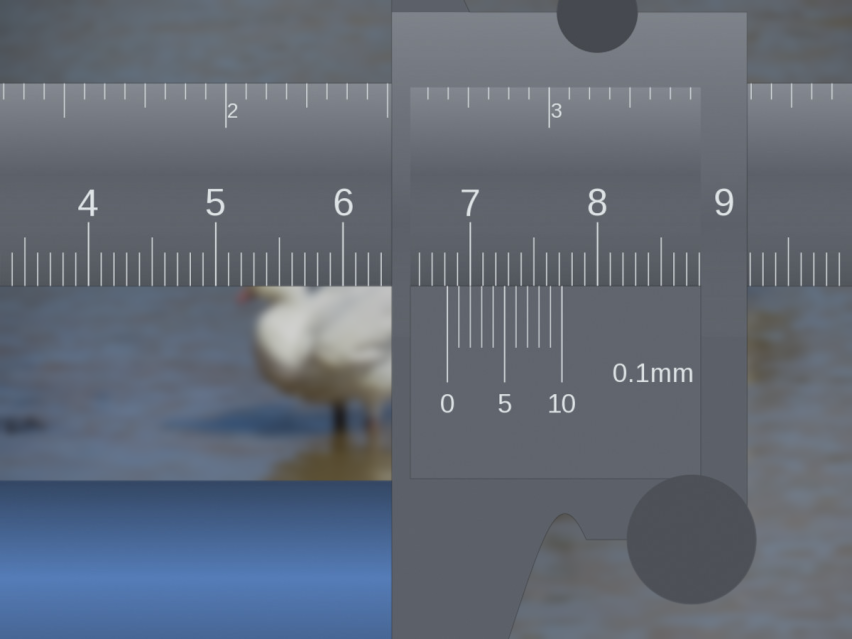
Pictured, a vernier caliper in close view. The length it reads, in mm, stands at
68.2 mm
